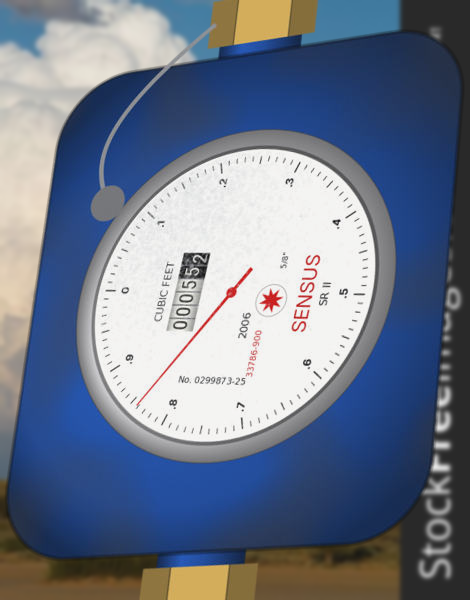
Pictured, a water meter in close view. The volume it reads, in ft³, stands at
551.84 ft³
